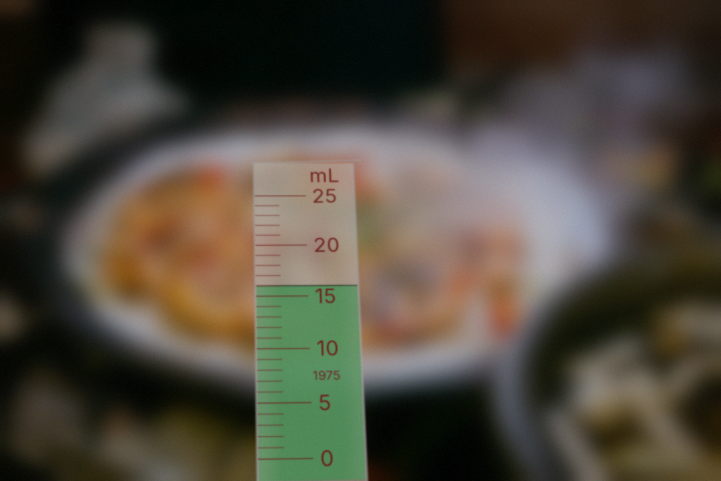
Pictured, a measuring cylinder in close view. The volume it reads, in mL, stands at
16 mL
